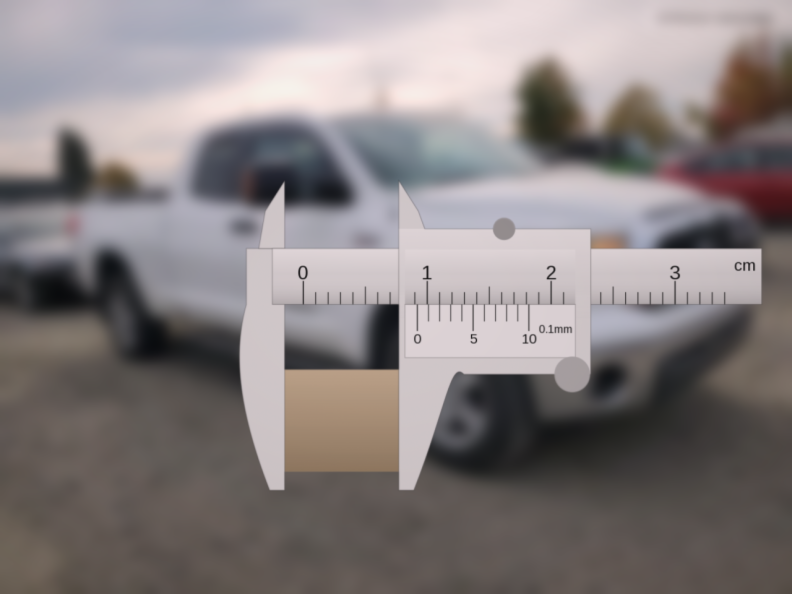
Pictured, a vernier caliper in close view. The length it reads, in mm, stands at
9.2 mm
